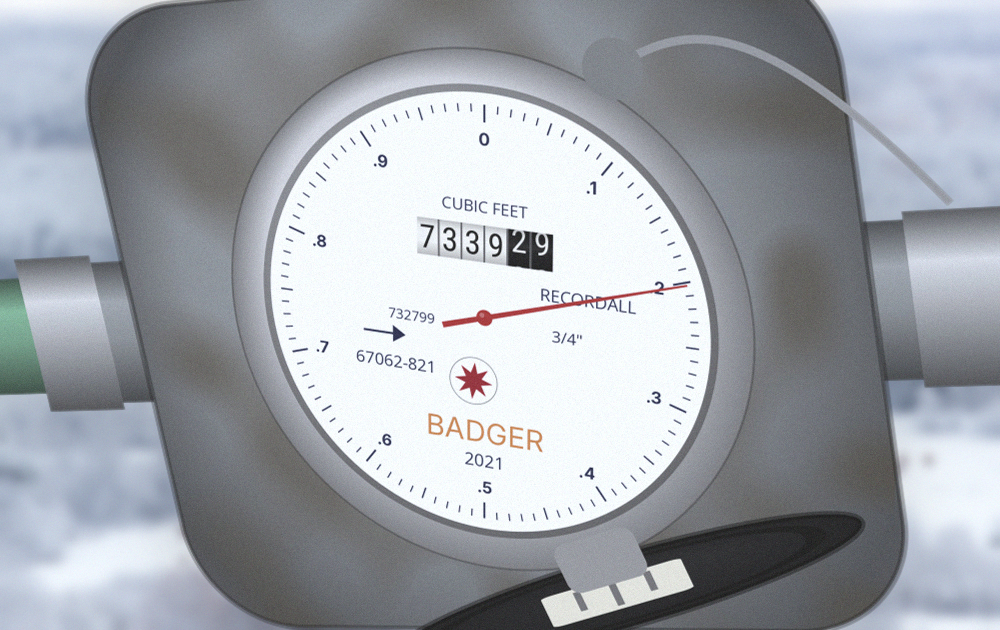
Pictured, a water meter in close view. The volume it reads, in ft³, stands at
733929.20 ft³
